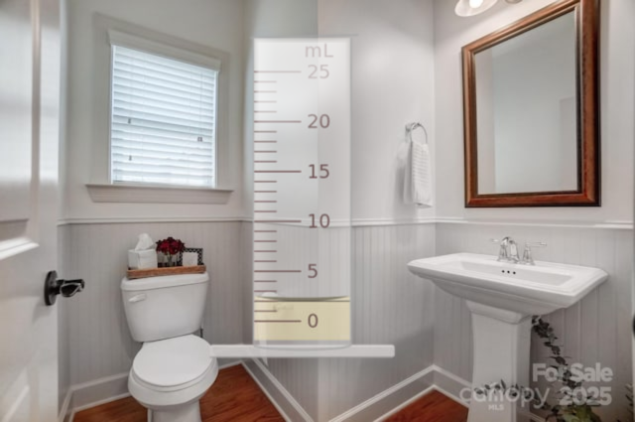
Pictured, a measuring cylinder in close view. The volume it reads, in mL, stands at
2 mL
